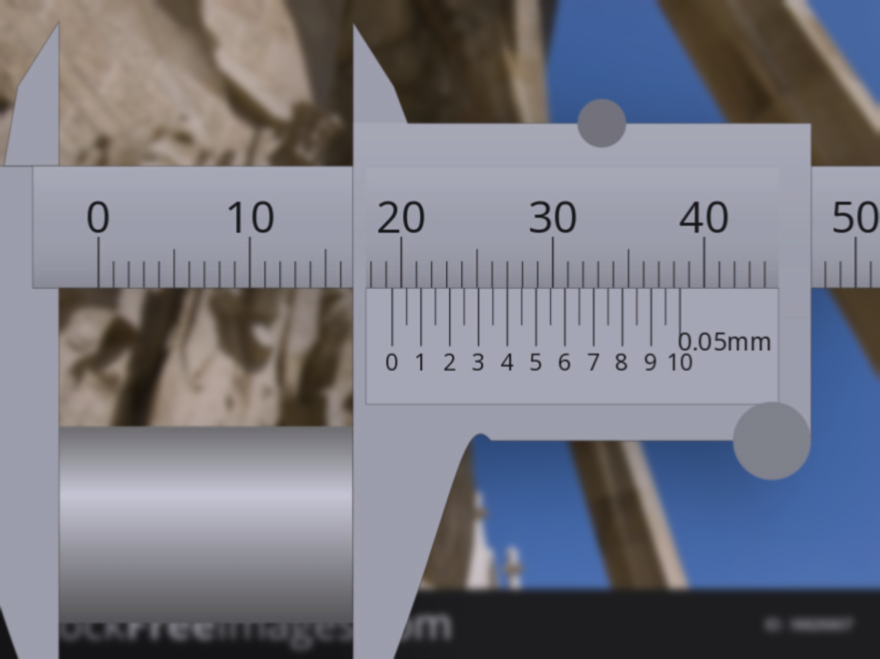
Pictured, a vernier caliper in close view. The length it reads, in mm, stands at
19.4 mm
